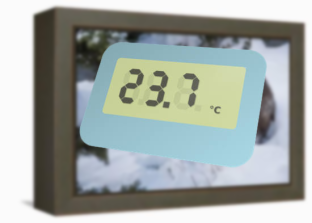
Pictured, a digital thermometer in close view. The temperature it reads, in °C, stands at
23.7 °C
